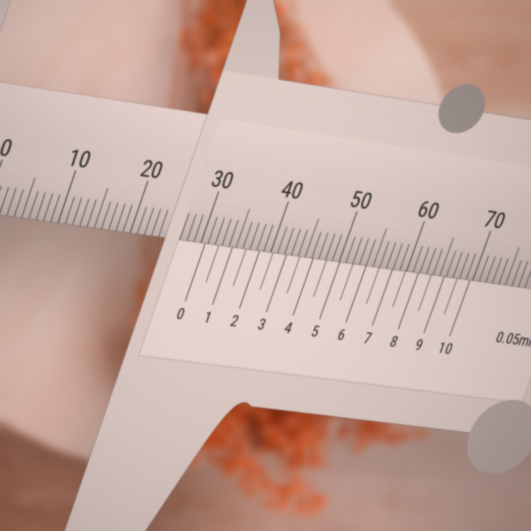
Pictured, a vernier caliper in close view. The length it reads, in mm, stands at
30.6 mm
